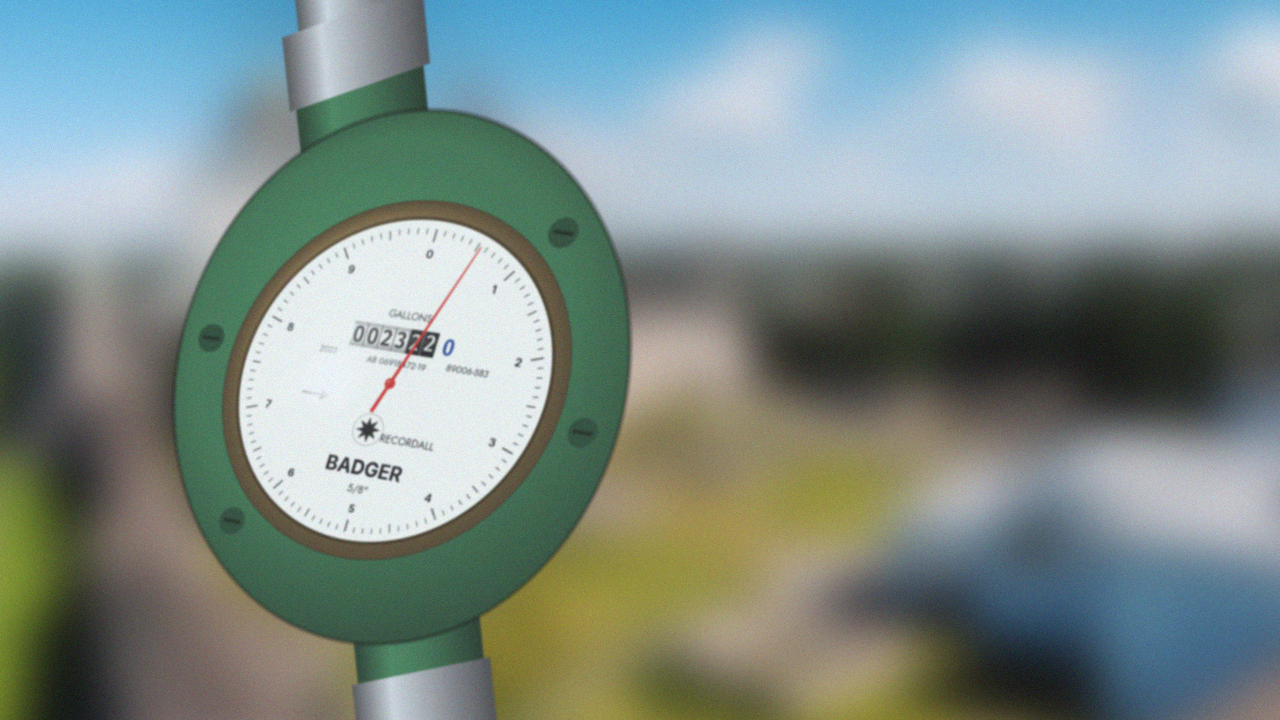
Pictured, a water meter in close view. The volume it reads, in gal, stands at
23220.5 gal
